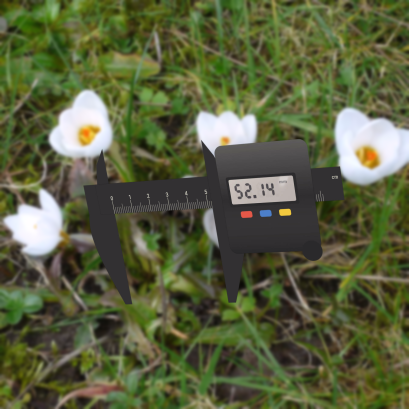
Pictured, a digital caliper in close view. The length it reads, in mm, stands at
52.14 mm
